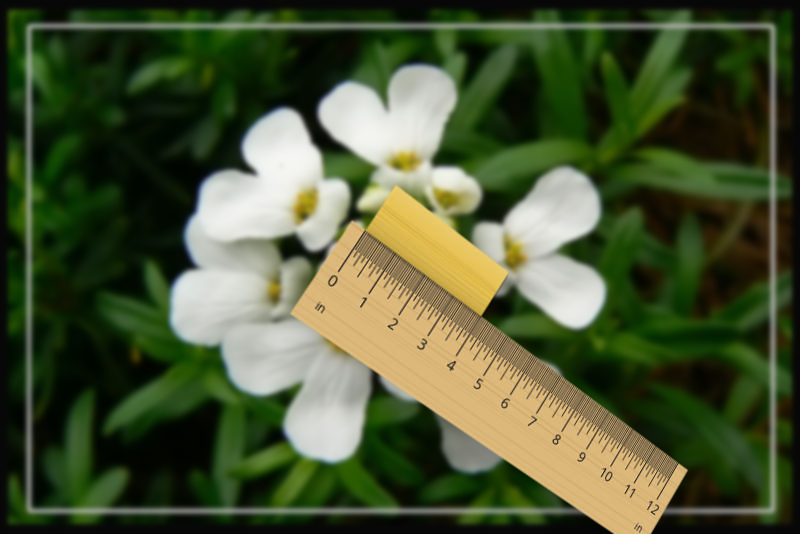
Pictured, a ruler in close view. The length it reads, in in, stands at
4 in
